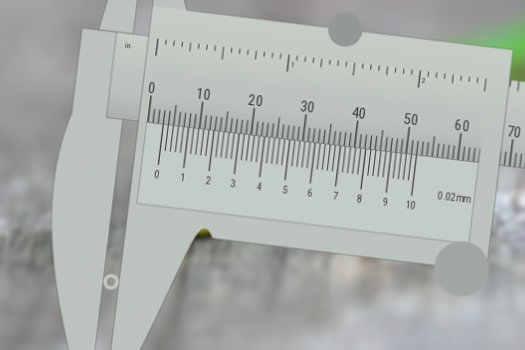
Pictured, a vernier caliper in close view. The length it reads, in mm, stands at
3.0 mm
